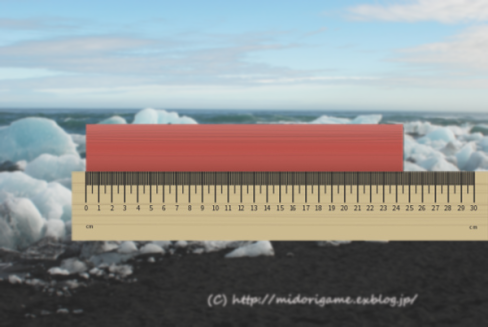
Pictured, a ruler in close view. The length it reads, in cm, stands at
24.5 cm
